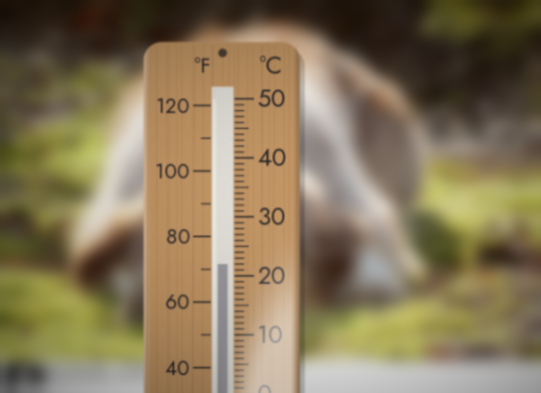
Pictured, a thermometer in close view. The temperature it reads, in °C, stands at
22 °C
